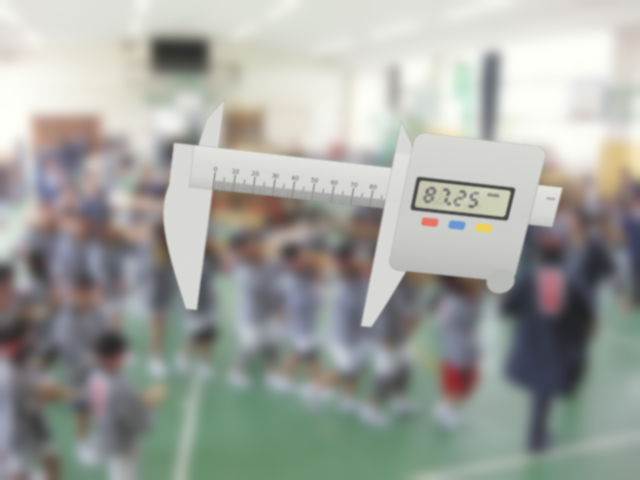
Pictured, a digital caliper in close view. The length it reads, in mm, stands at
87.25 mm
